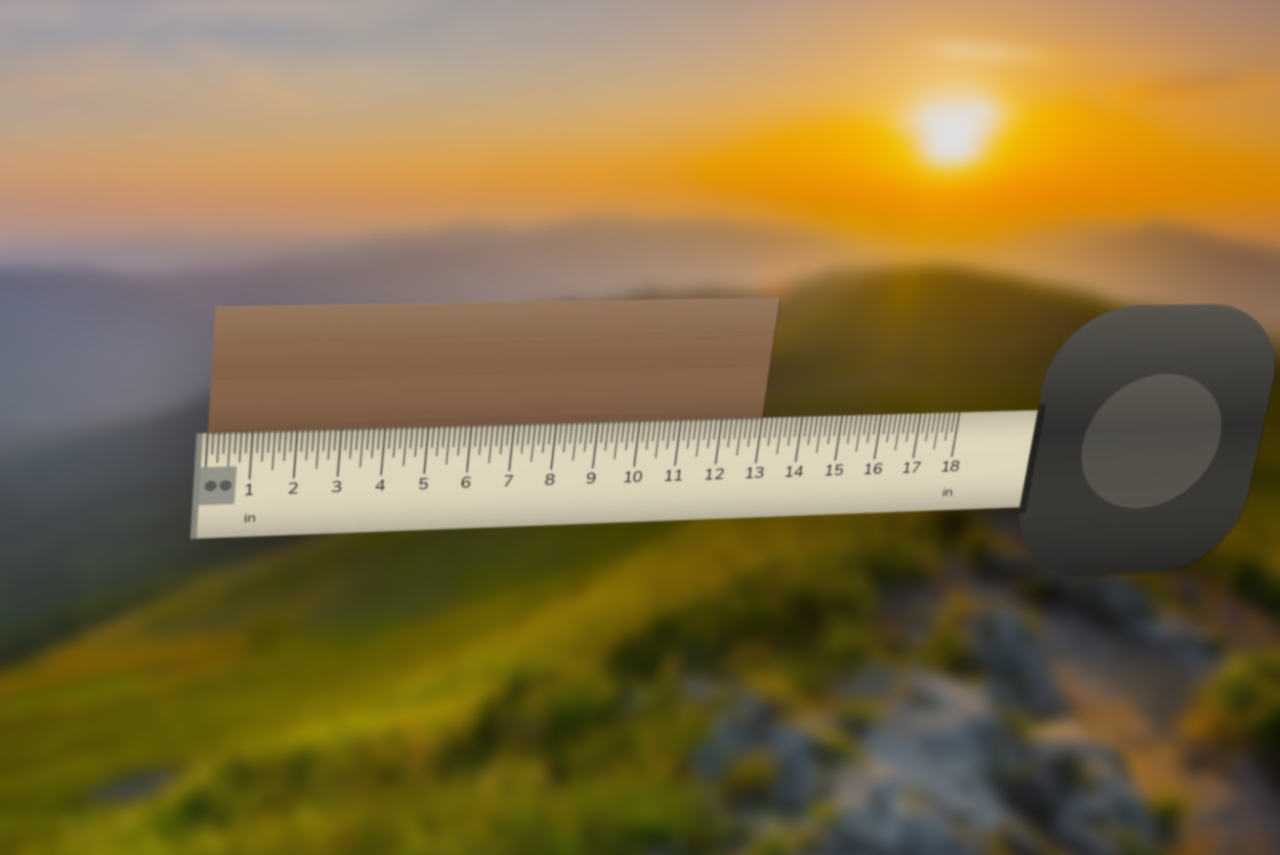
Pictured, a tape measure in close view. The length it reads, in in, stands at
13 in
